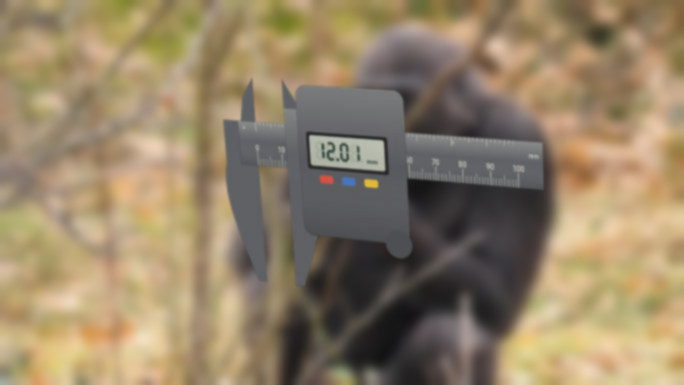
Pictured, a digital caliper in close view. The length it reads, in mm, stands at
12.01 mm
